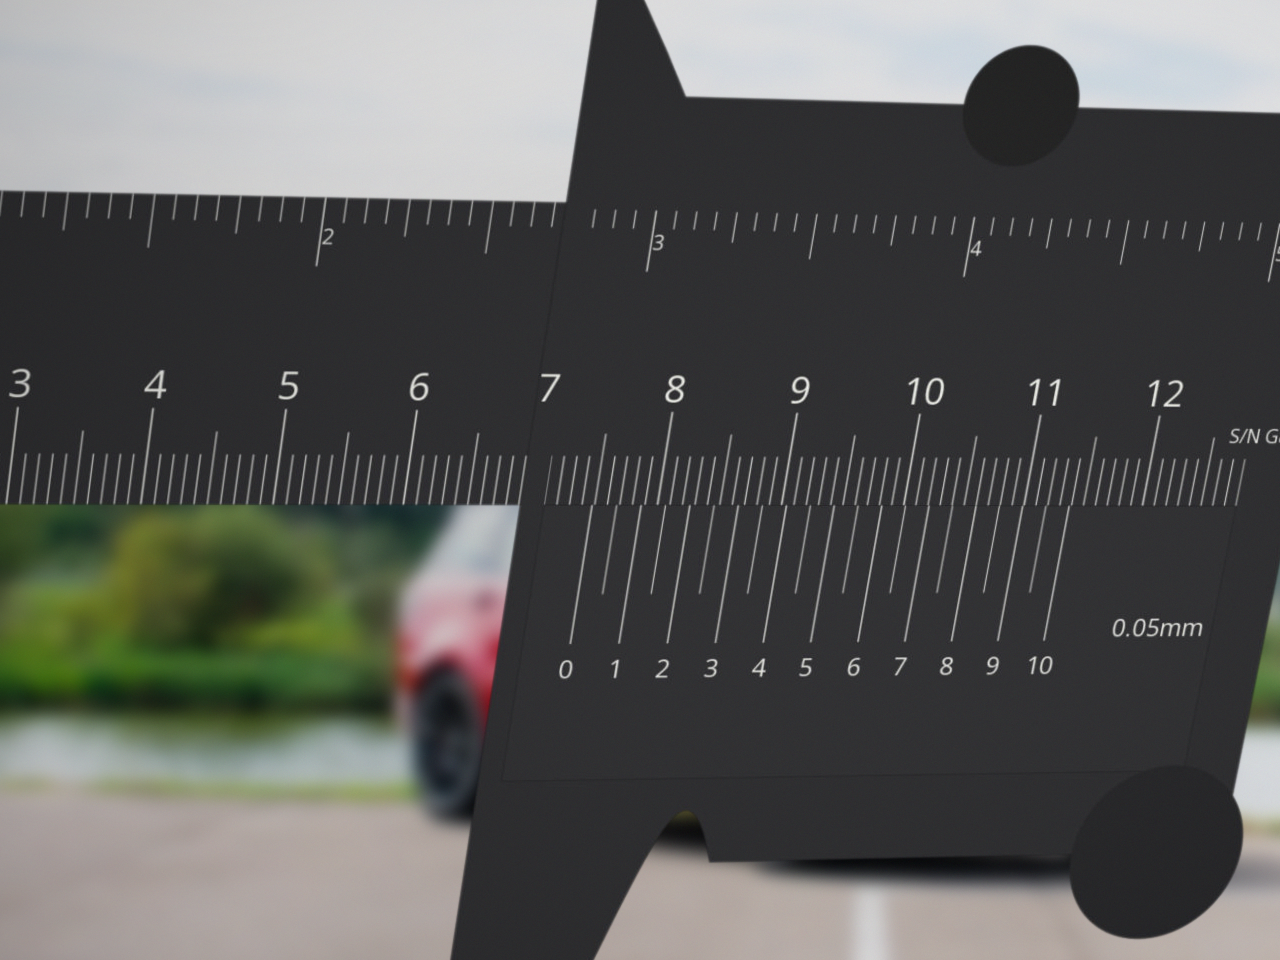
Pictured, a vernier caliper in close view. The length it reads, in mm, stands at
74.8 mm
